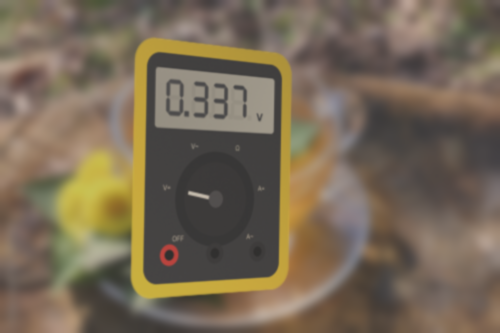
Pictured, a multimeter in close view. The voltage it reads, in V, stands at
0.337 V
